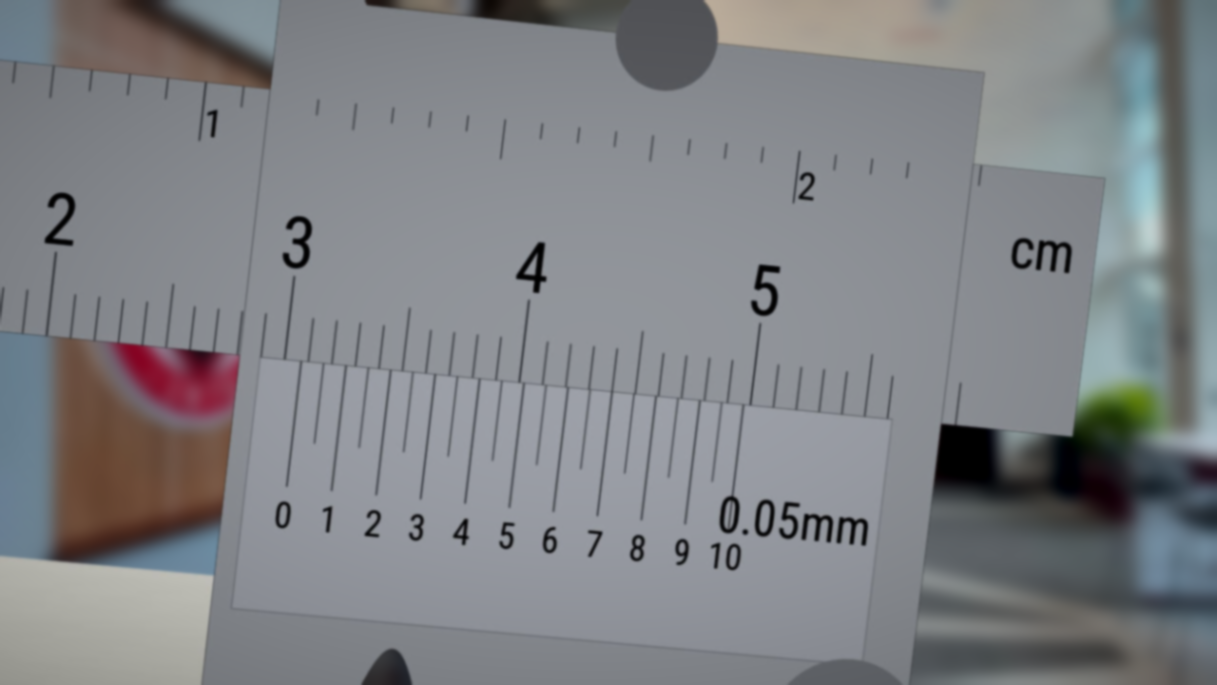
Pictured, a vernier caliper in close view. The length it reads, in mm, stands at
30.7 mm
